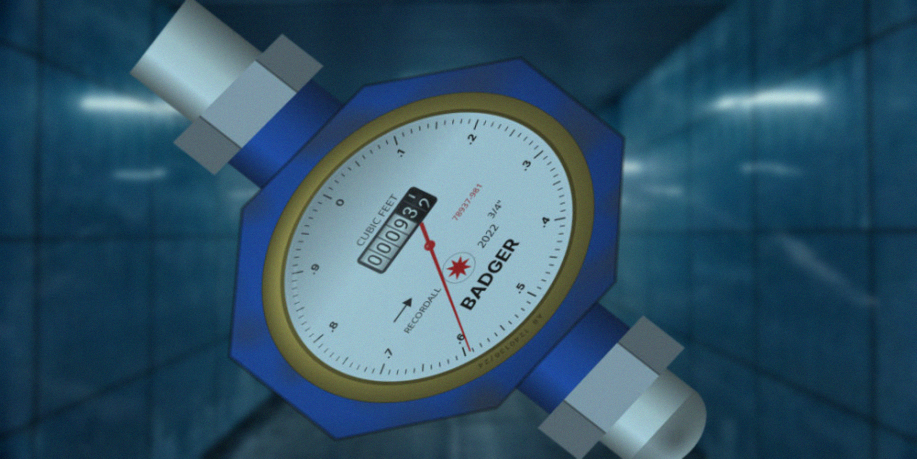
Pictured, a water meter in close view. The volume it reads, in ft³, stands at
931.59 ft³
